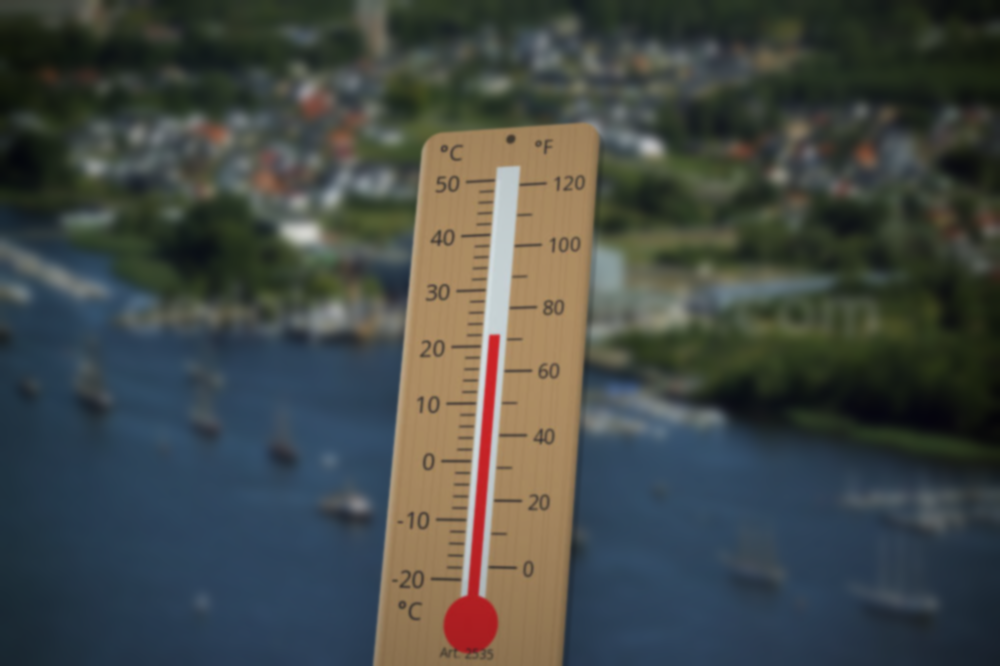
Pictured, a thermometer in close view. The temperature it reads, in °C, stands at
22 °C
